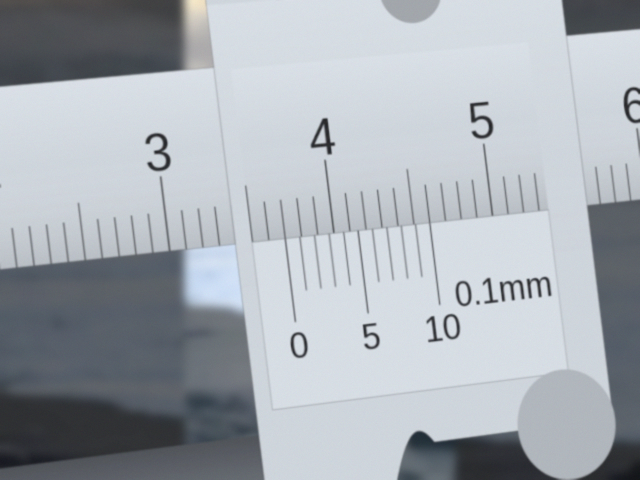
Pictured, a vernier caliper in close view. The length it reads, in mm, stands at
37.0 mm
